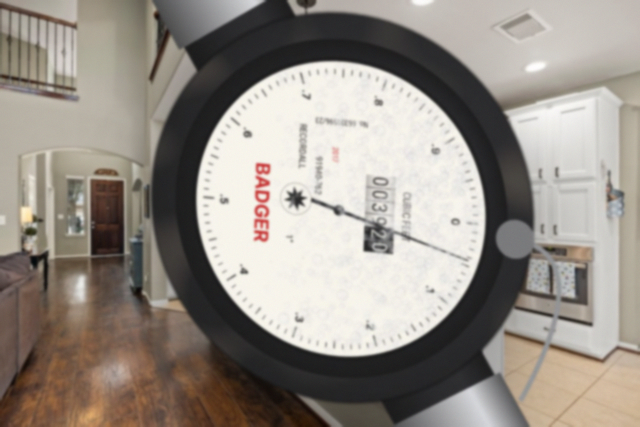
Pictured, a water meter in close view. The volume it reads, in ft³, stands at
3920.04 ft³
